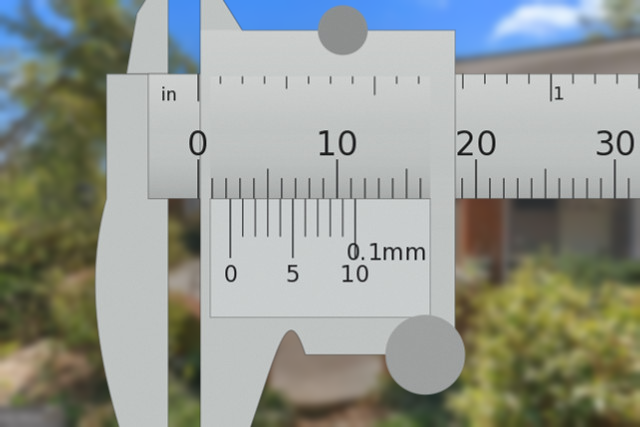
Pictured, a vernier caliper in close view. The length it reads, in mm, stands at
2.3 mm
